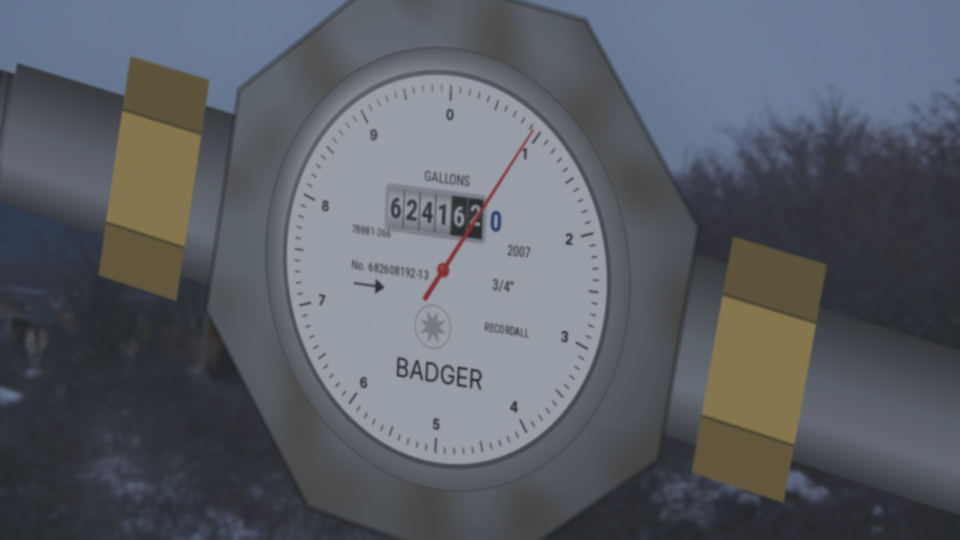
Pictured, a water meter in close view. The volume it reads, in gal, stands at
6241620.9 gal
